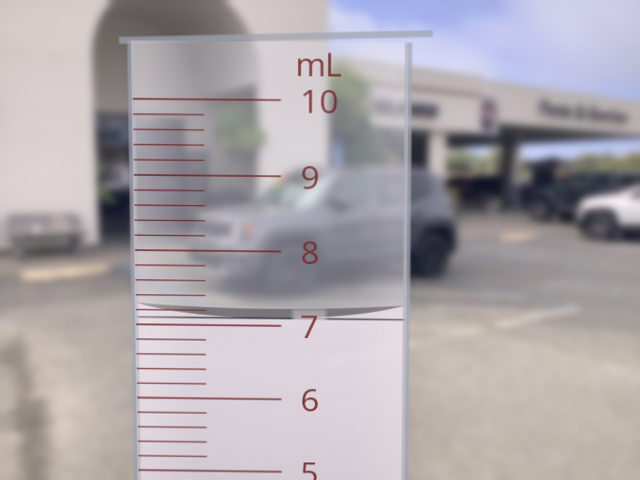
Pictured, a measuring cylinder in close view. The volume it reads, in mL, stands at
7.1 mL
